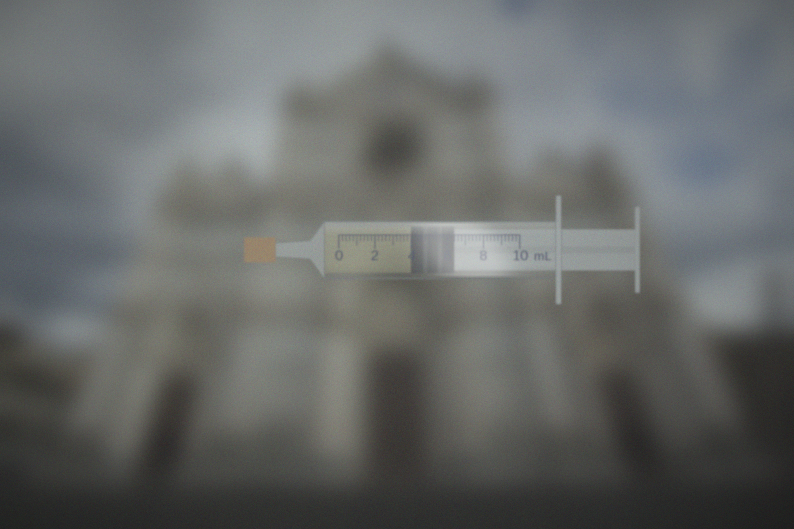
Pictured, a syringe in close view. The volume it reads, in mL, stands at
4 mL
